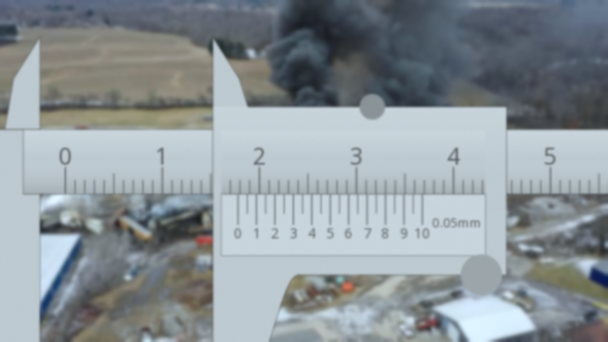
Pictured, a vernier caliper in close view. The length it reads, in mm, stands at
17.8 mm
